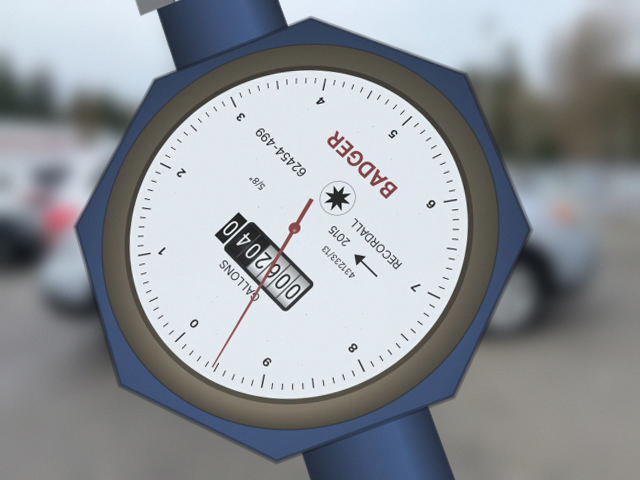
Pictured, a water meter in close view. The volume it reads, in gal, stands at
62039.5 gal
